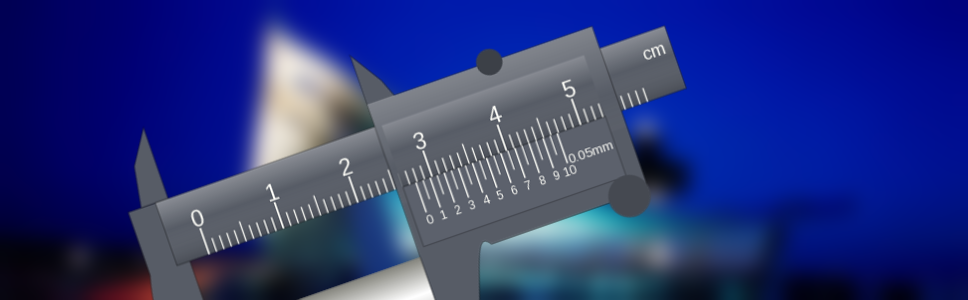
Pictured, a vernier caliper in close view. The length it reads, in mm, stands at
27.8 mm
